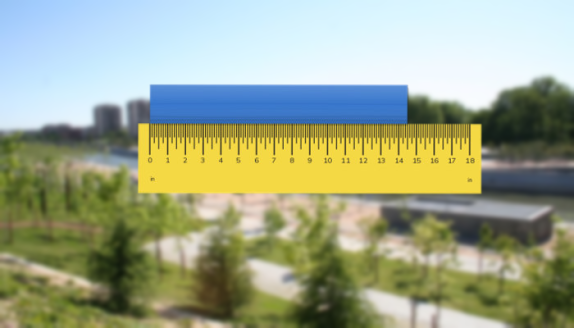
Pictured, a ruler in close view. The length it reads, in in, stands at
14.5 in
